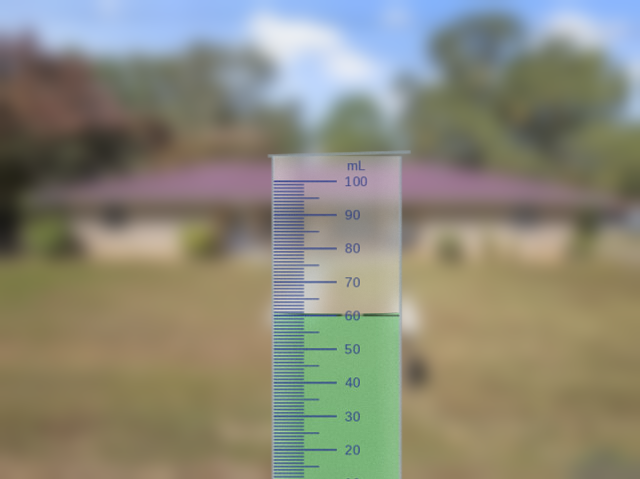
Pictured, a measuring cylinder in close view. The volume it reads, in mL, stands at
60 mL
